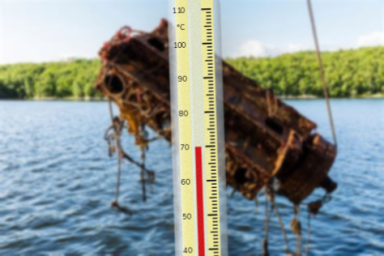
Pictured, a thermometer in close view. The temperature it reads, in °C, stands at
70 °C
